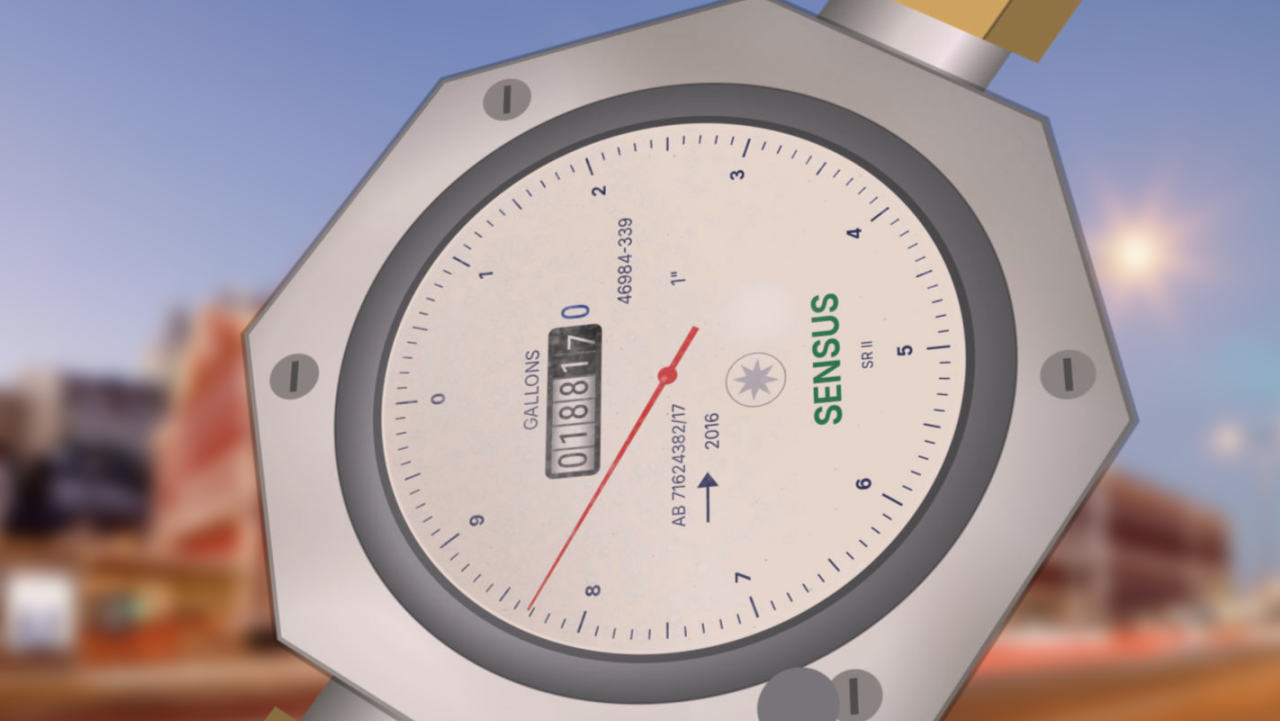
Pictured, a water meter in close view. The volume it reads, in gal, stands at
188168.3 gal
